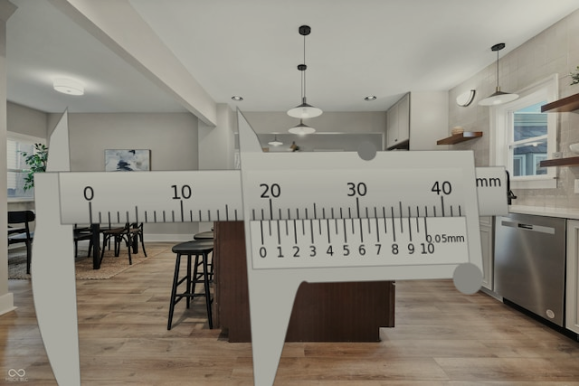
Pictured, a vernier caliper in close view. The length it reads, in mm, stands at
18.8 mm
